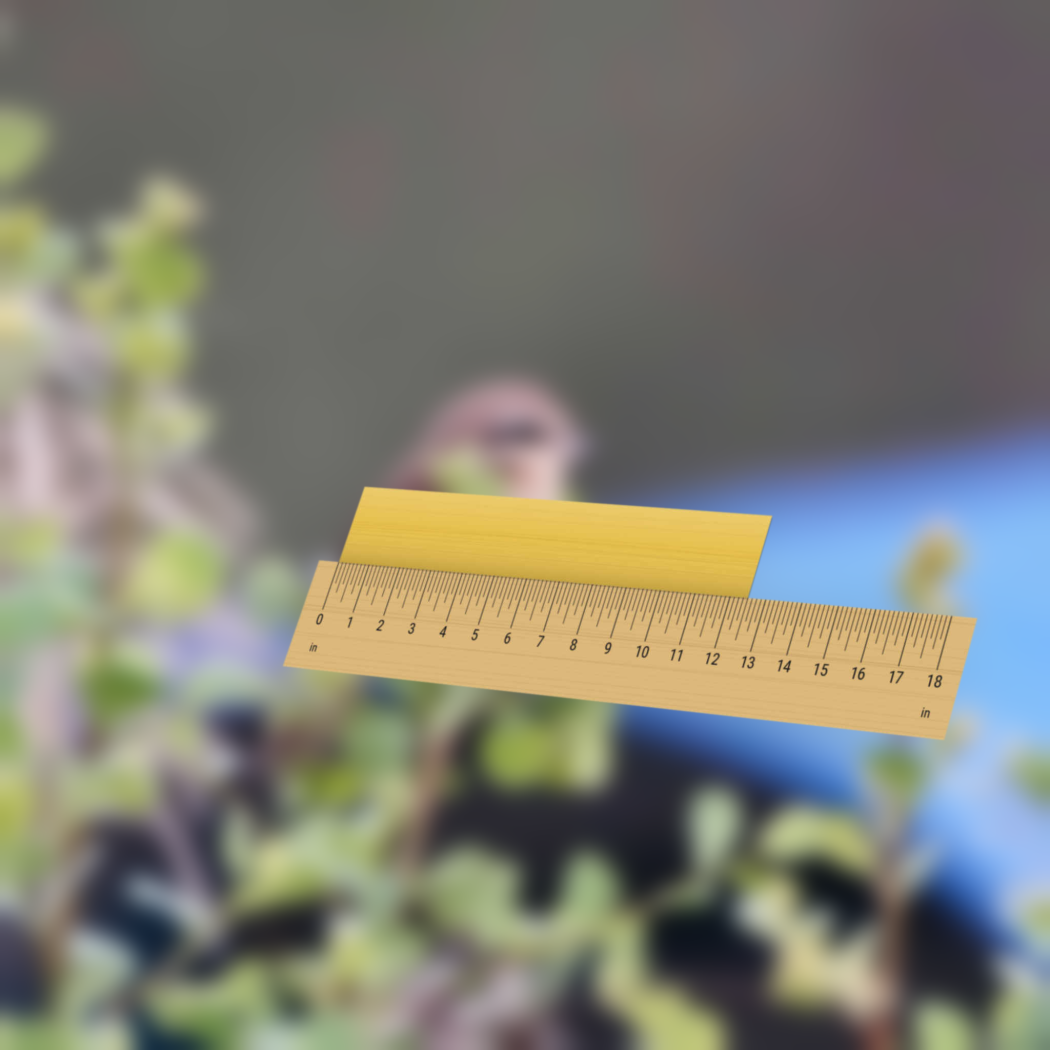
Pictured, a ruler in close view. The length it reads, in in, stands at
12.5 in
